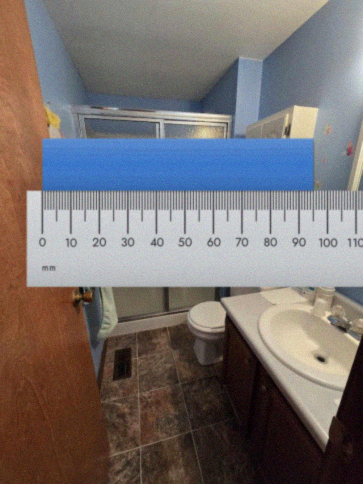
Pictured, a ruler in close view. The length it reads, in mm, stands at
95 mm
